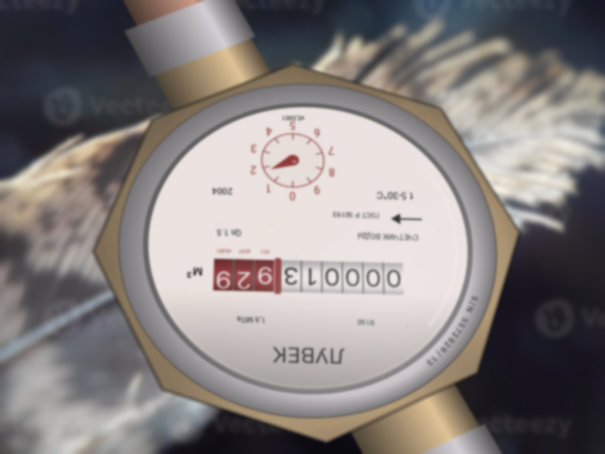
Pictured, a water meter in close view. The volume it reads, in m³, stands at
13.9291 m³
